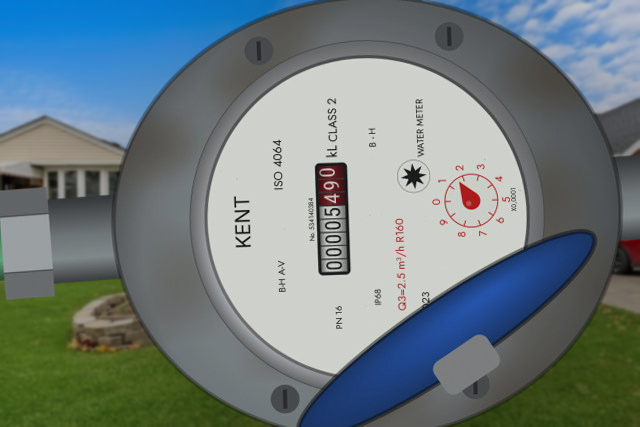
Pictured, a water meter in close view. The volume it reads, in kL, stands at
5.4901 kL
